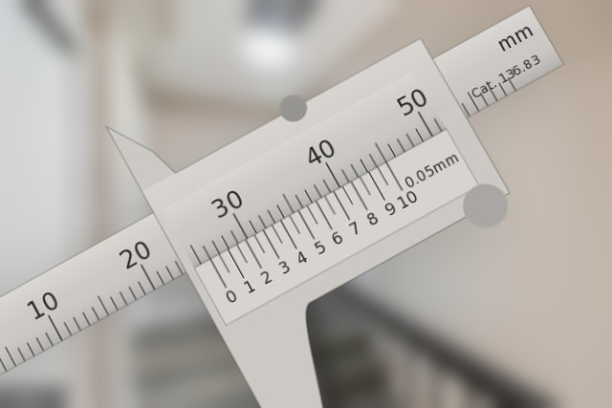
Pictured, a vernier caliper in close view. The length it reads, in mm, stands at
26.0 mm
